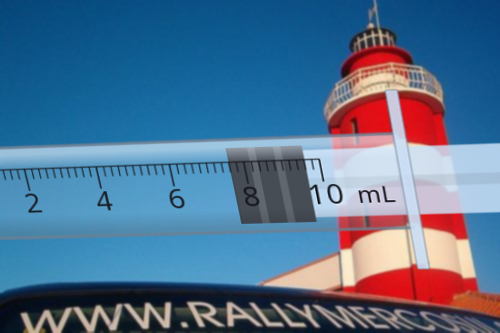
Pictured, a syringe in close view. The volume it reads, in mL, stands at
7.6 mL
